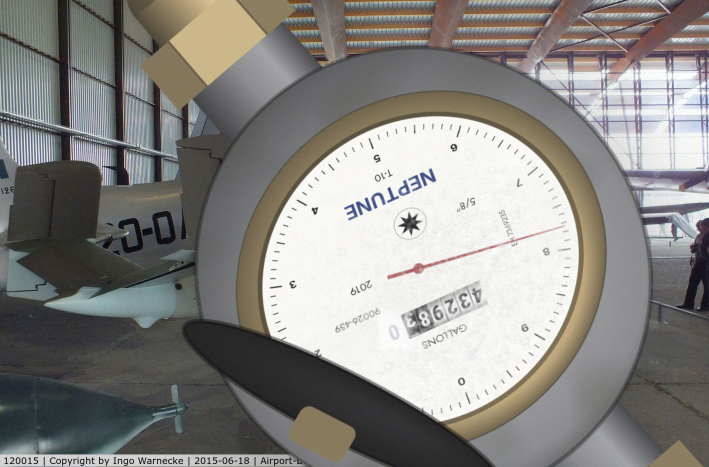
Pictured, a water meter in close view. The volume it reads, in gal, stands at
4329827.7 gal
